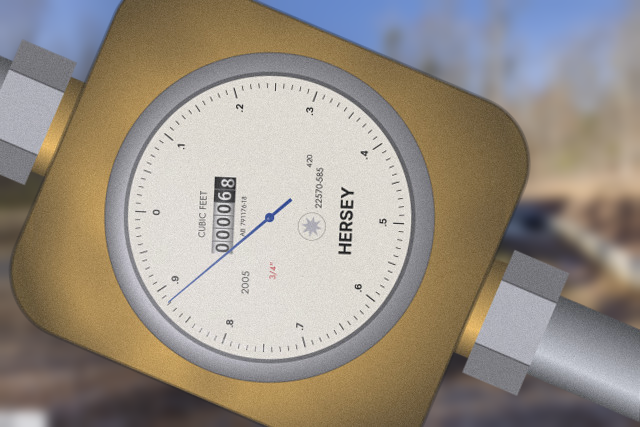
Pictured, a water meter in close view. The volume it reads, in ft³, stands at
67.88 ft³
